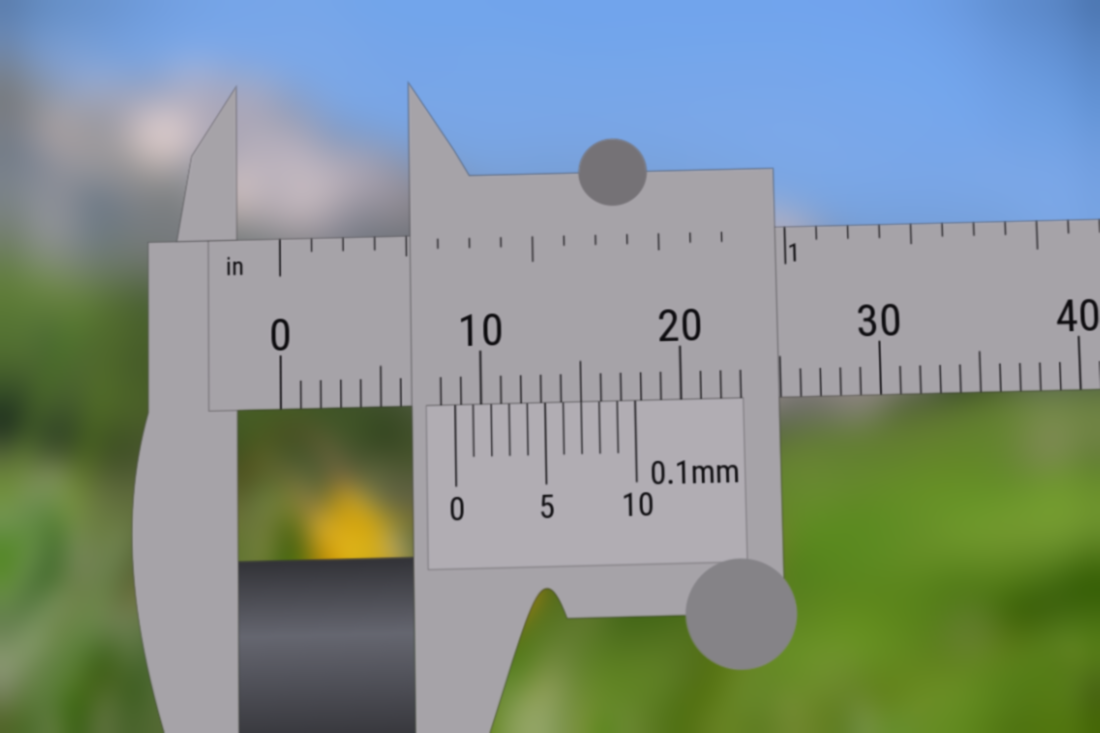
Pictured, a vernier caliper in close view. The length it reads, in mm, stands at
8.7 mm
